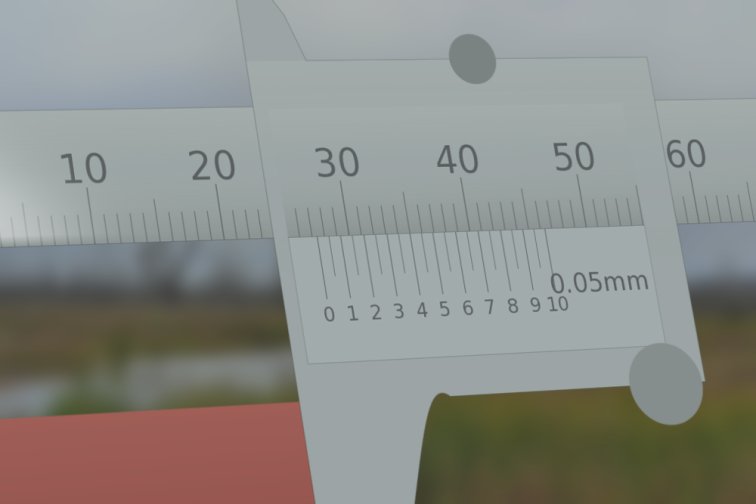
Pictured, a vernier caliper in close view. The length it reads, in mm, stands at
27.4 mm
